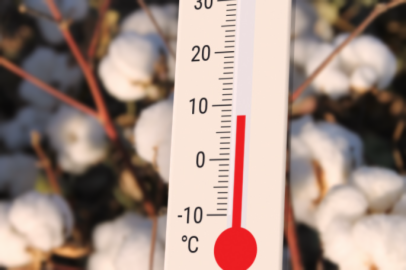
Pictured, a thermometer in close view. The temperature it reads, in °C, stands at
8 °C
